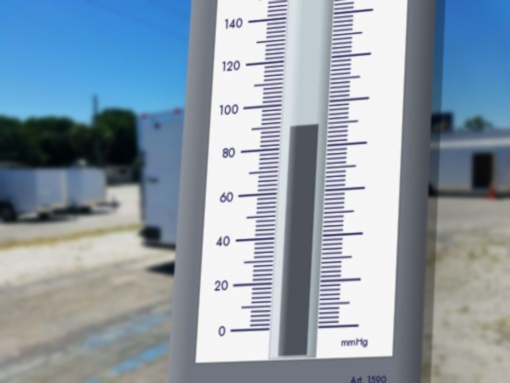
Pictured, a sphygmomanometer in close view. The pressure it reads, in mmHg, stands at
90 mmHg
